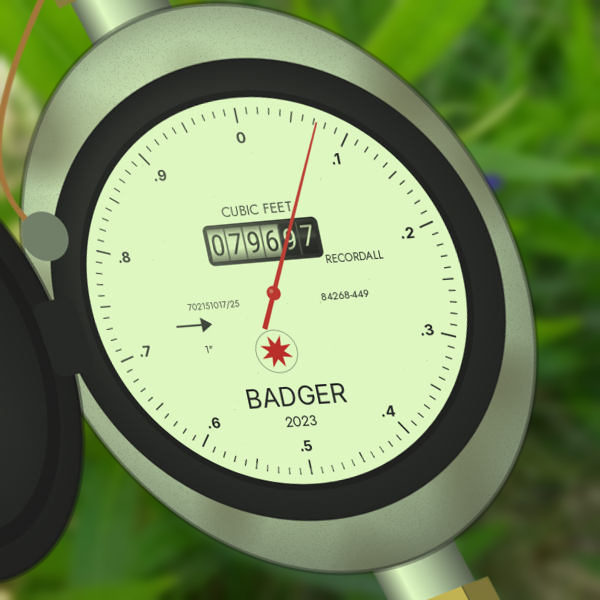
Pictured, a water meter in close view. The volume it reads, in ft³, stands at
79697.07 ft³
